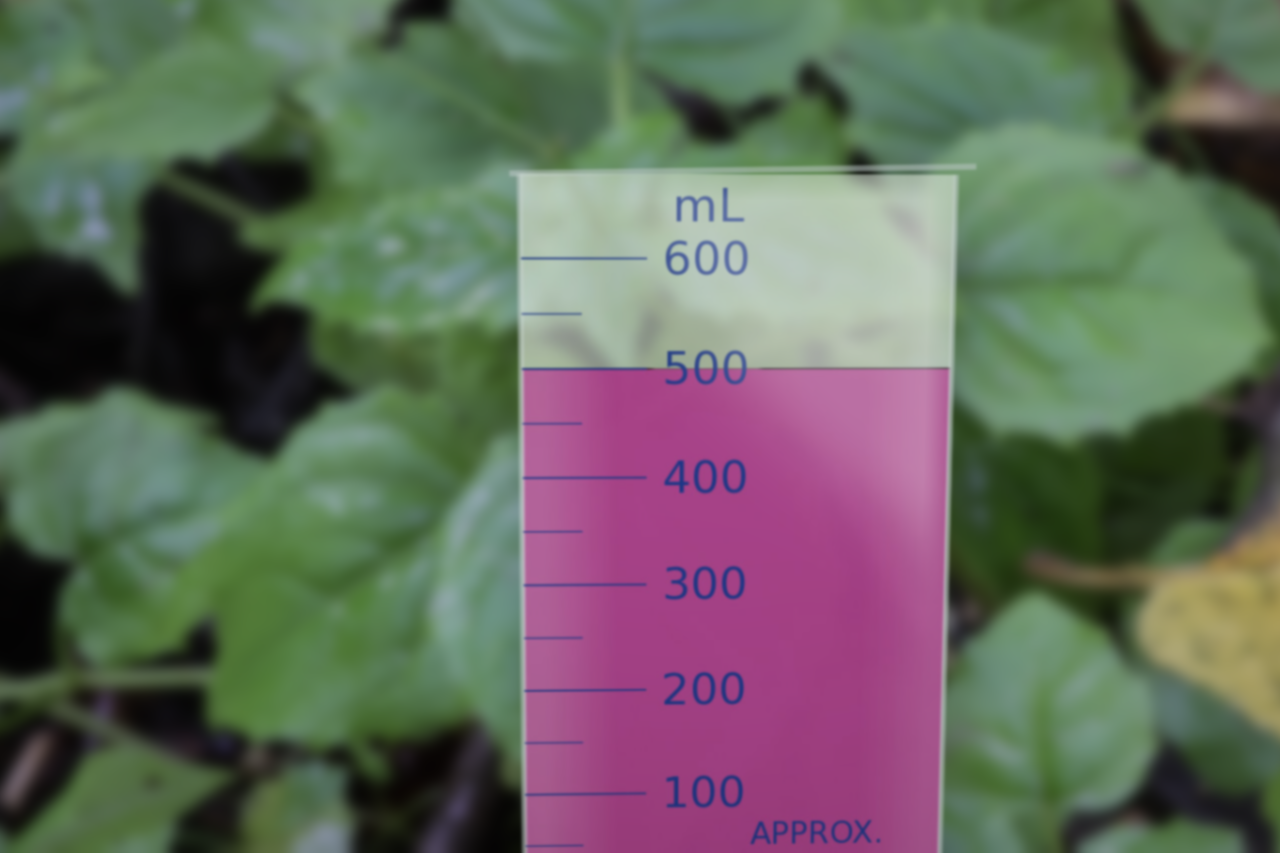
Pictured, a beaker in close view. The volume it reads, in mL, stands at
500 mL
